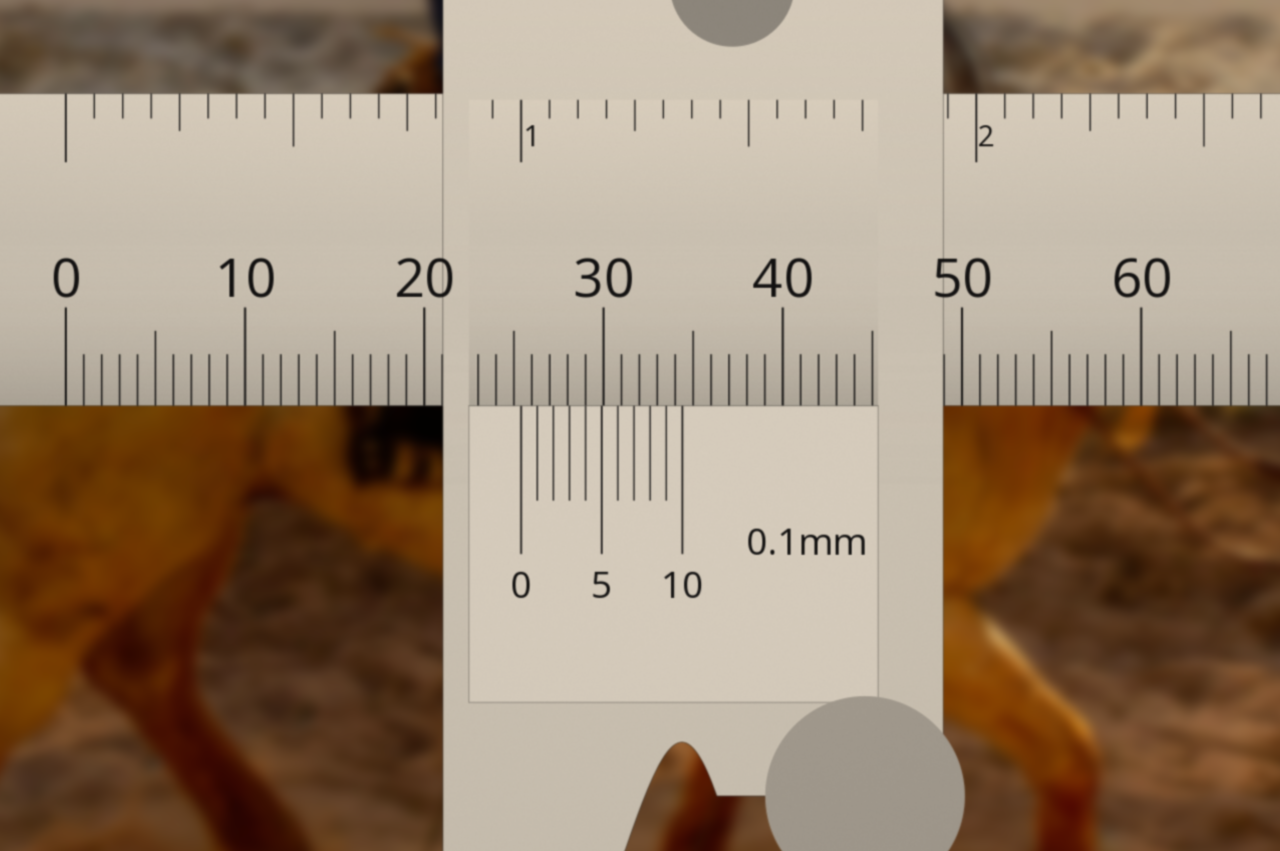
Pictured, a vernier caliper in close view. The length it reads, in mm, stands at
25.4 mm
